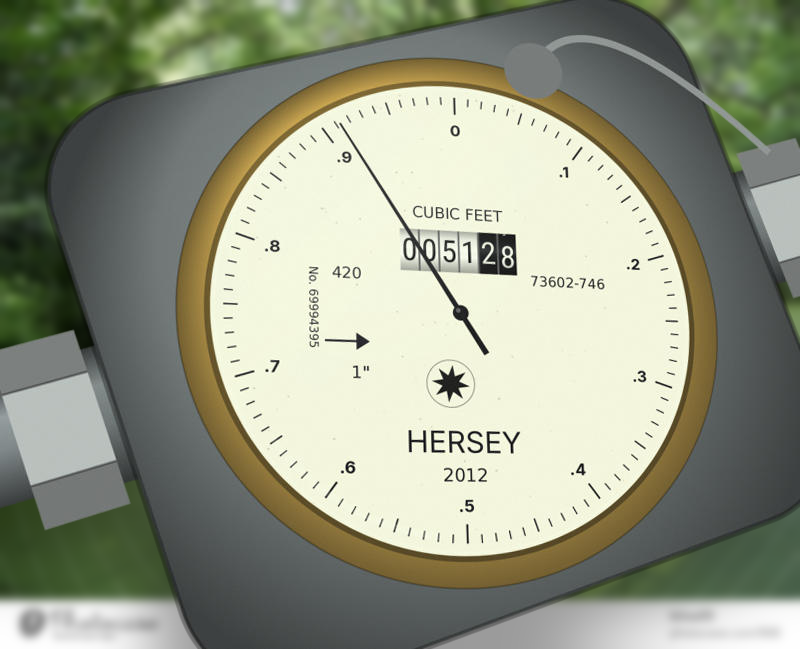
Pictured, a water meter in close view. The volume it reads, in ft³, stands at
5127.91 ft³
